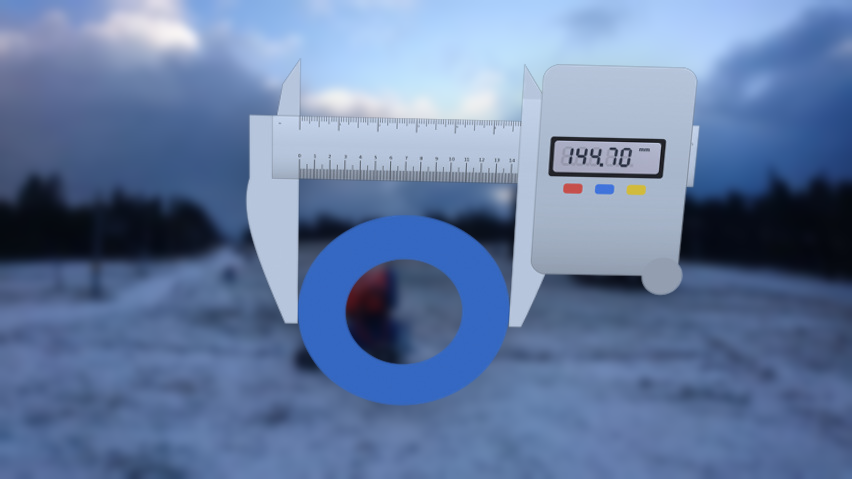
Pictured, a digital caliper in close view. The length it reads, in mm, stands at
144.70 mm
